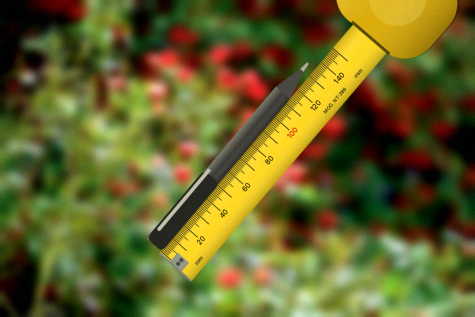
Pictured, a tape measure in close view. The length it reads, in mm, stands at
135 mm
